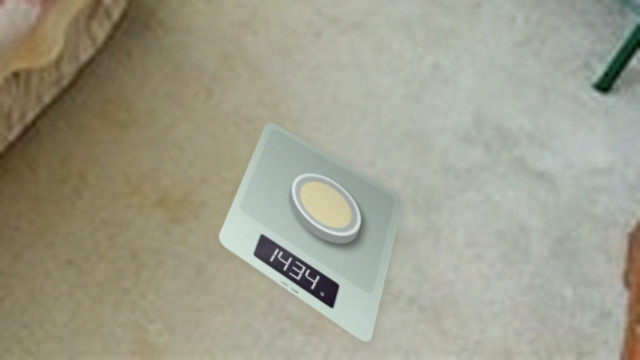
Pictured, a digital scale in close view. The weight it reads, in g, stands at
1434 g
